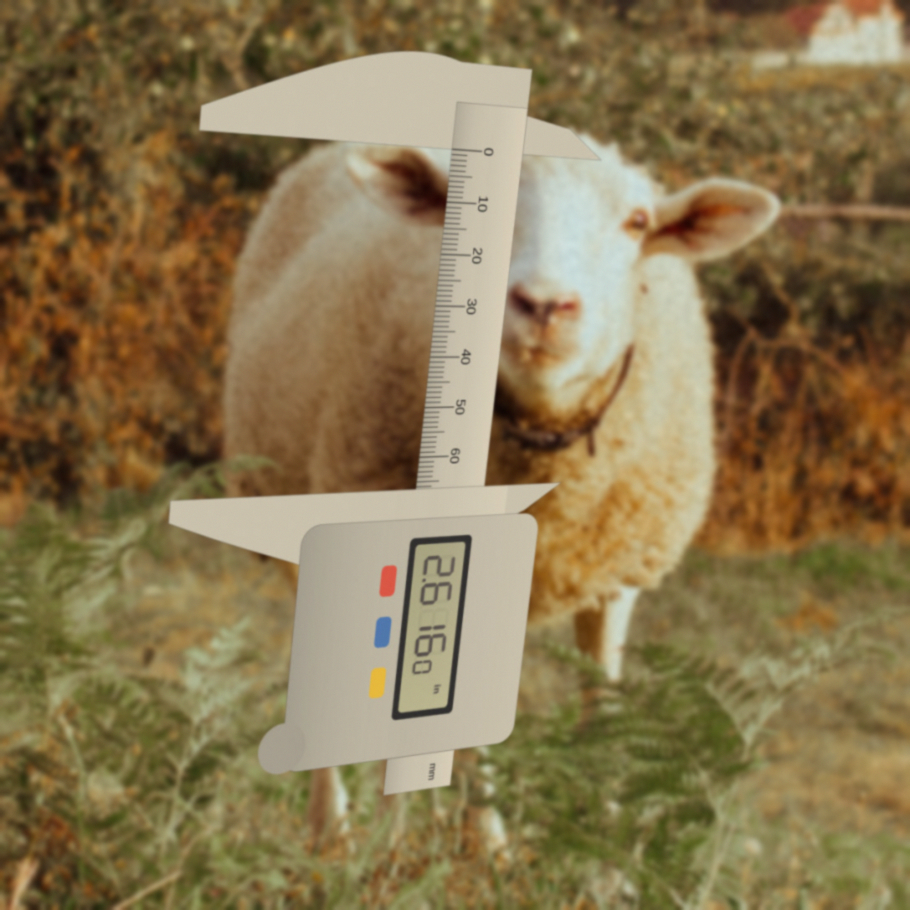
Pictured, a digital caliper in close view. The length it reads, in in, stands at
2.6160 in
